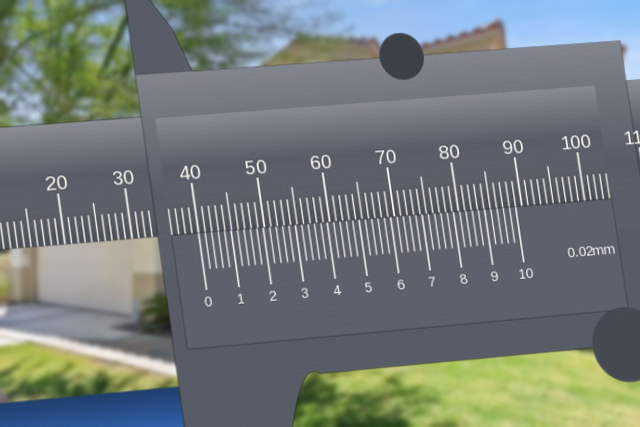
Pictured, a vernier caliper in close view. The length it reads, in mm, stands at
40.0 mm
